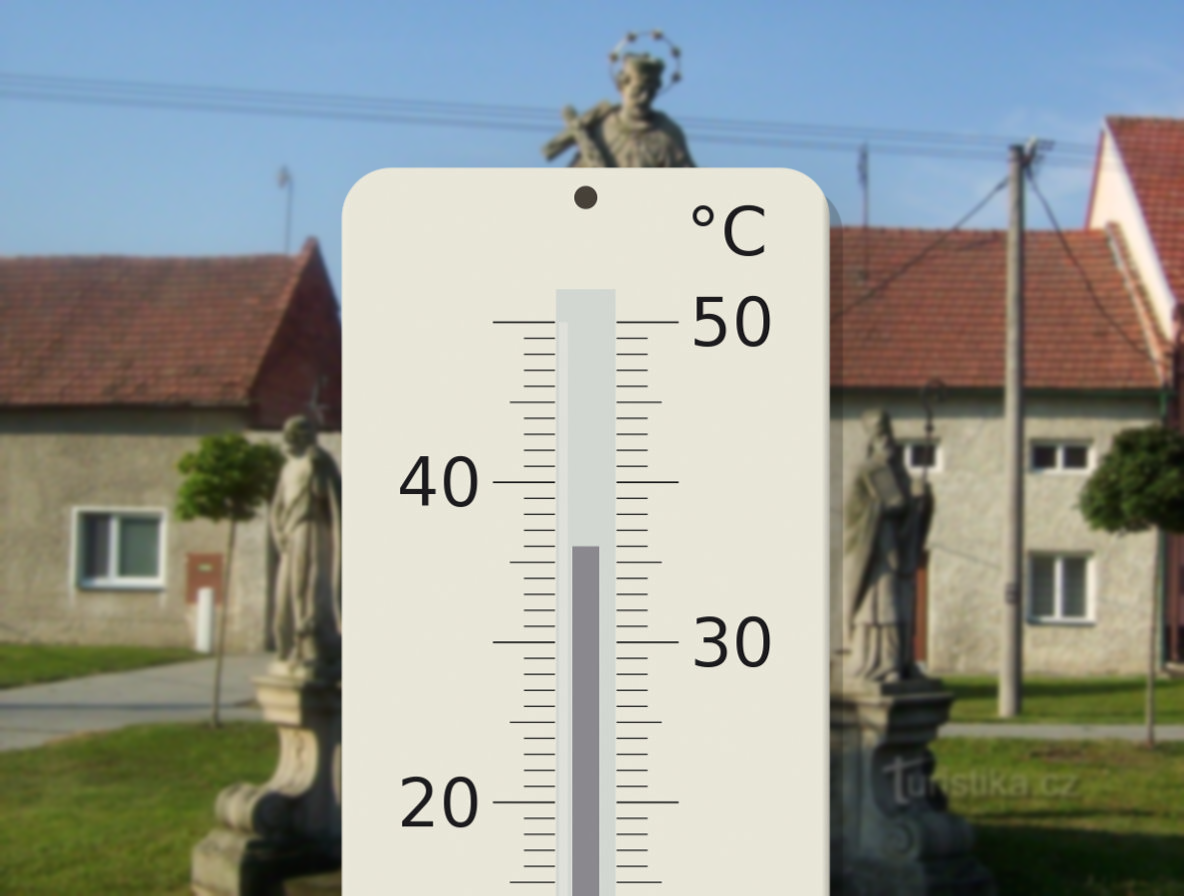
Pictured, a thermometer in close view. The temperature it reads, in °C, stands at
36 °C
